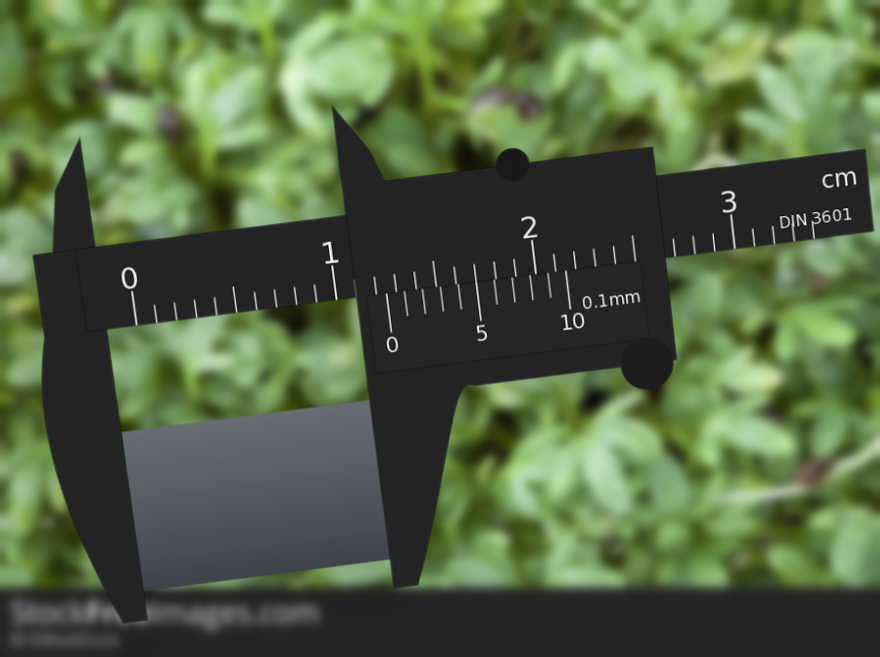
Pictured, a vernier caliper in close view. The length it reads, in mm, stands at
12.5 mm
